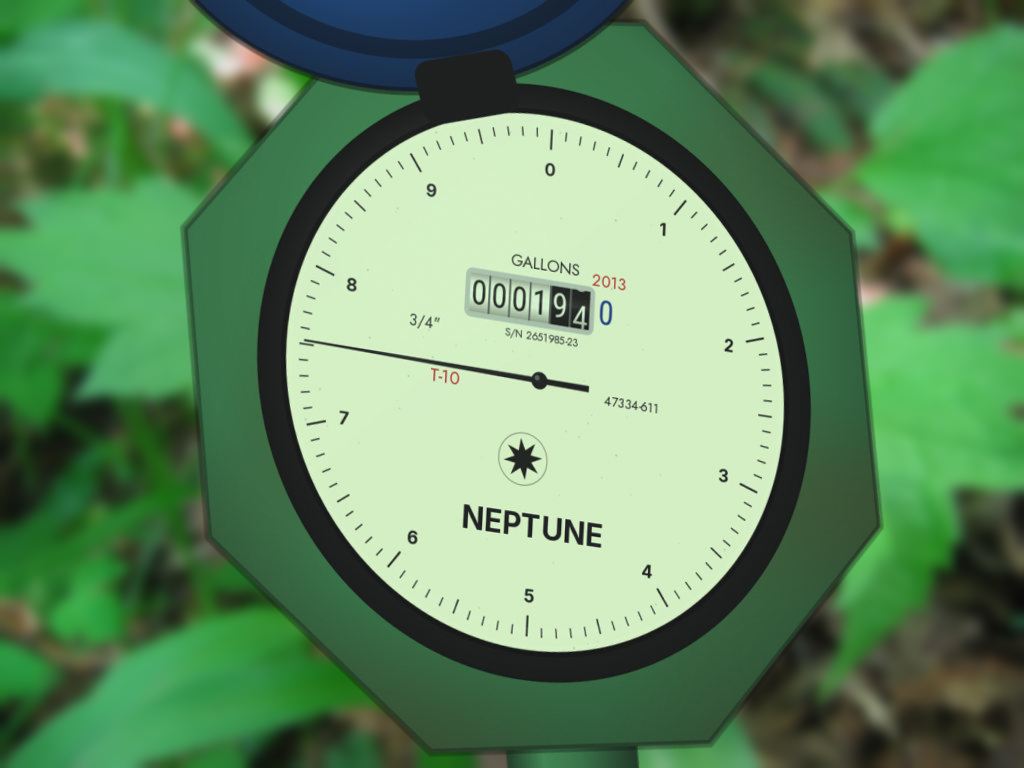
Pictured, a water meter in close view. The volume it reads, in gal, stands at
1937.5 gal
